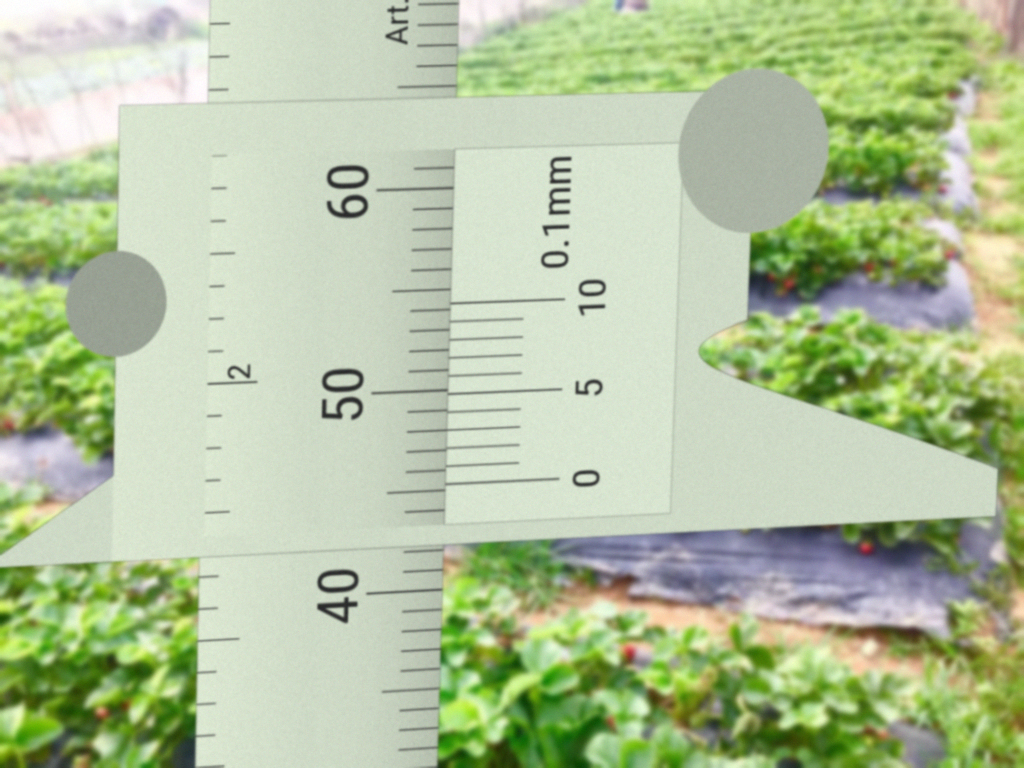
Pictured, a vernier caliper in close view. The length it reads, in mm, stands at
45.3 mm
